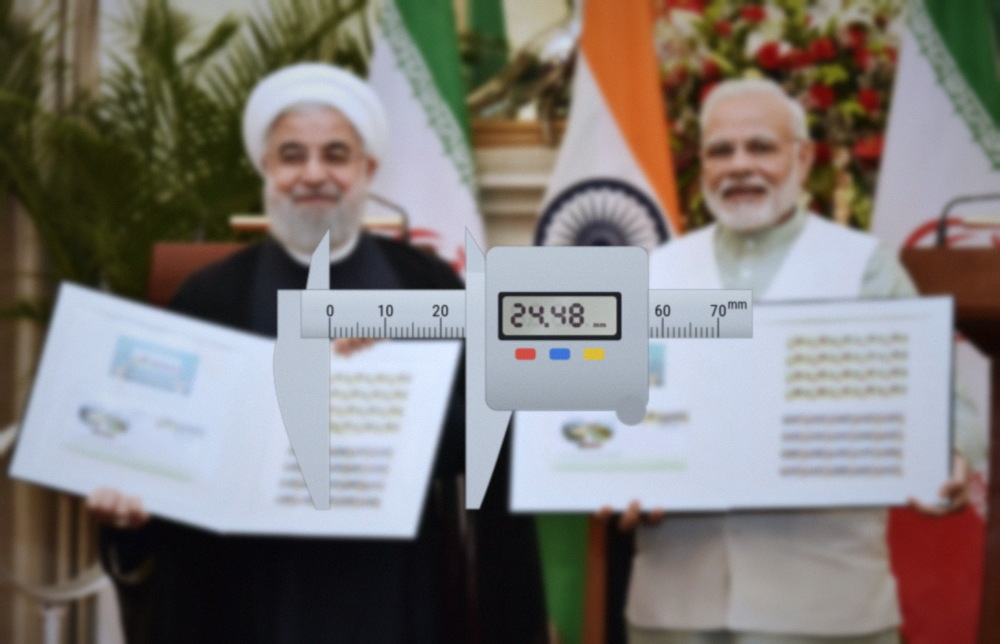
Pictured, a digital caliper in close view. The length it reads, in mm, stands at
24.48 mm
